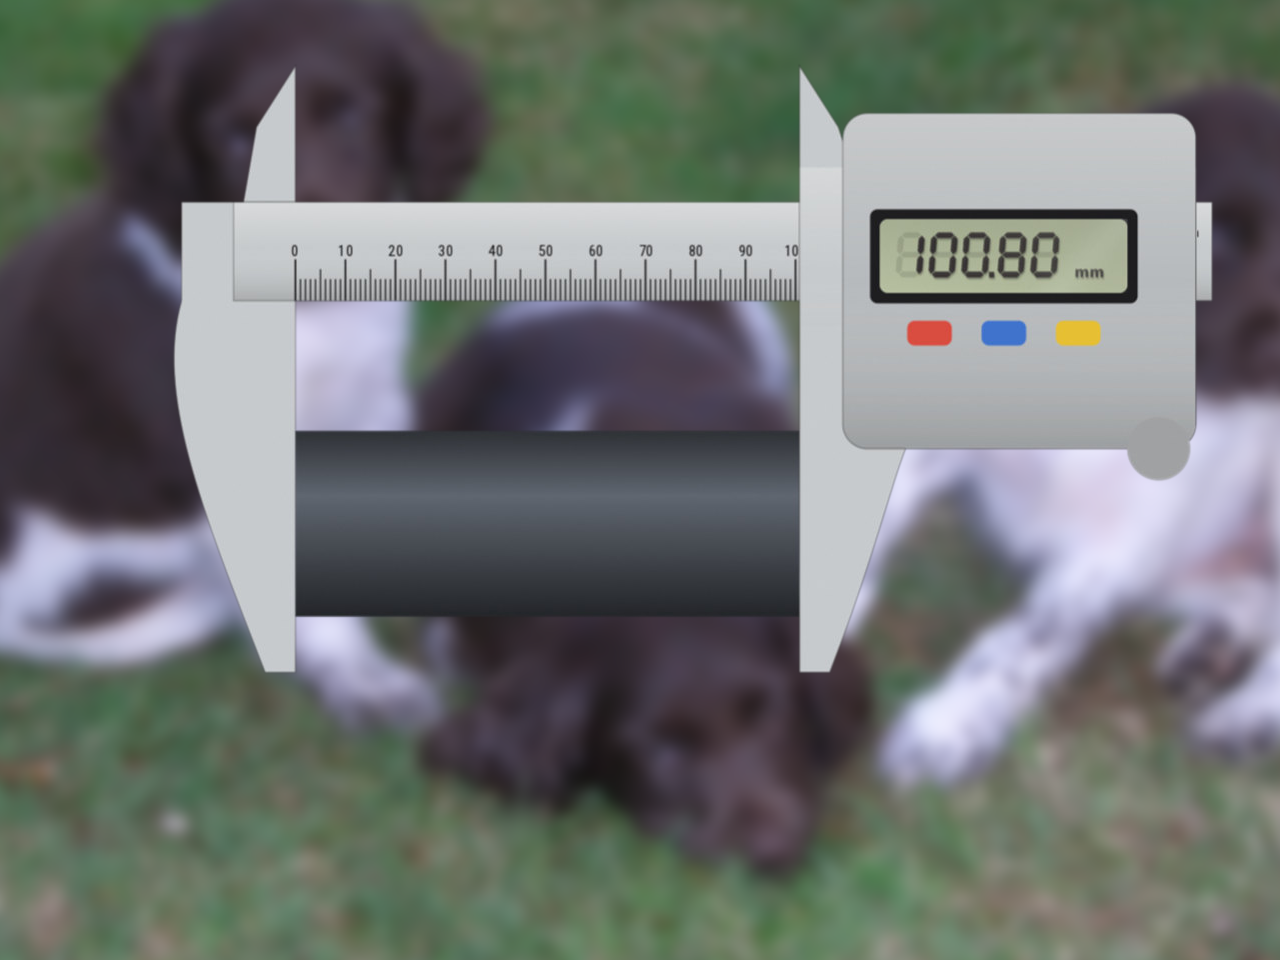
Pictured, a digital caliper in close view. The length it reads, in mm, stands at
100.80 mm
